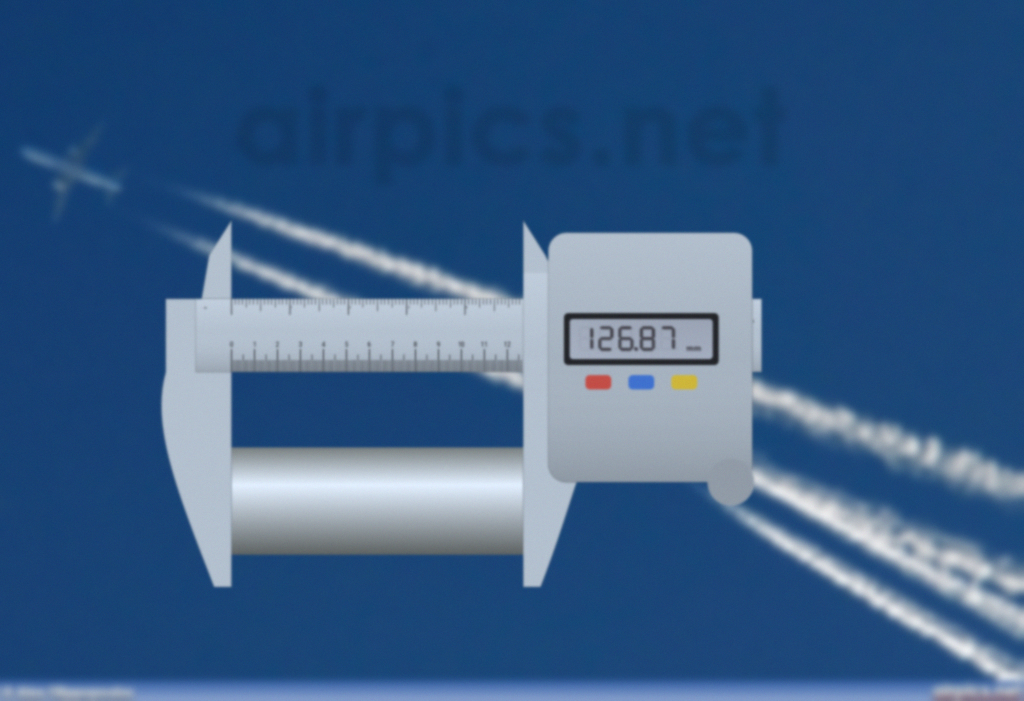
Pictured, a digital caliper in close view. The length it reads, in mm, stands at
126.87 mm
